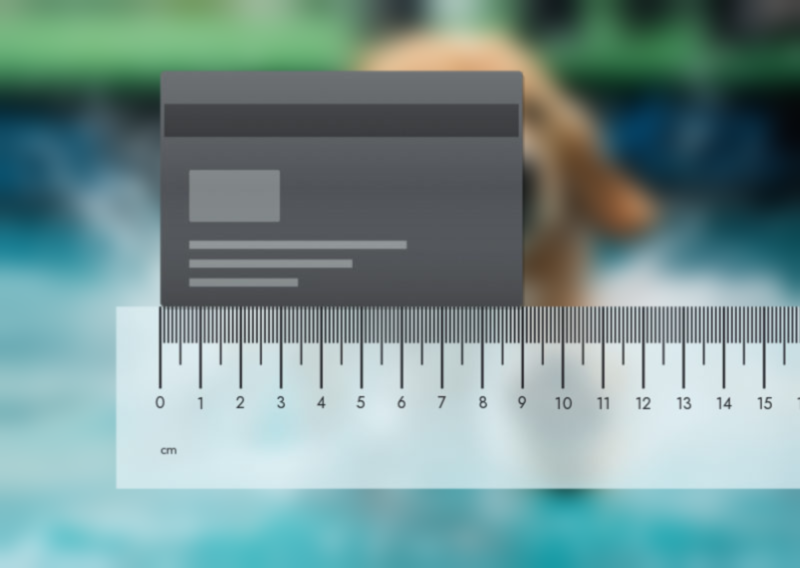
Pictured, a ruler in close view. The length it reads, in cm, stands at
9 cm
